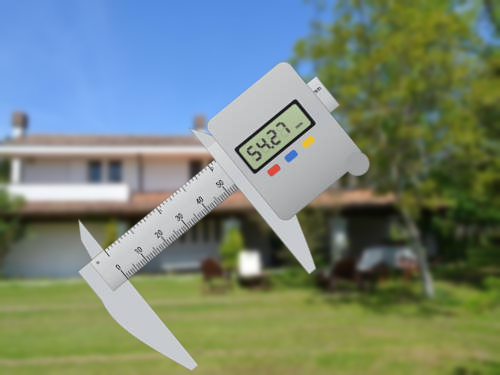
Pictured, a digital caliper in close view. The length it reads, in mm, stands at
54.27 mm
